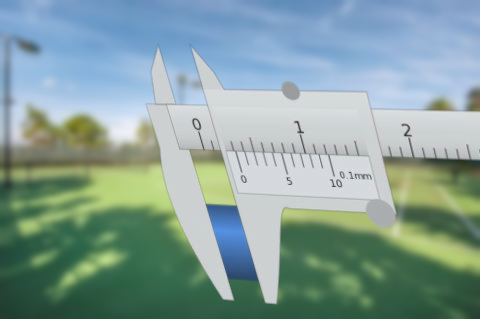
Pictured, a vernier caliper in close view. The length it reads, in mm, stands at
3.2 mm
